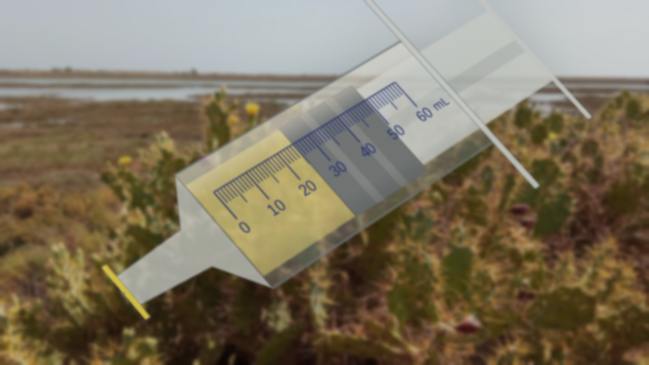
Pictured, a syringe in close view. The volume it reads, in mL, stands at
25 mL
